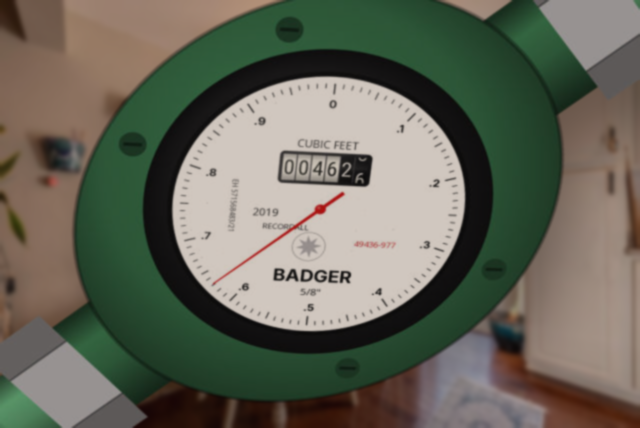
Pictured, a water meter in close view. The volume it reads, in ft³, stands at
4625.63 ft³
